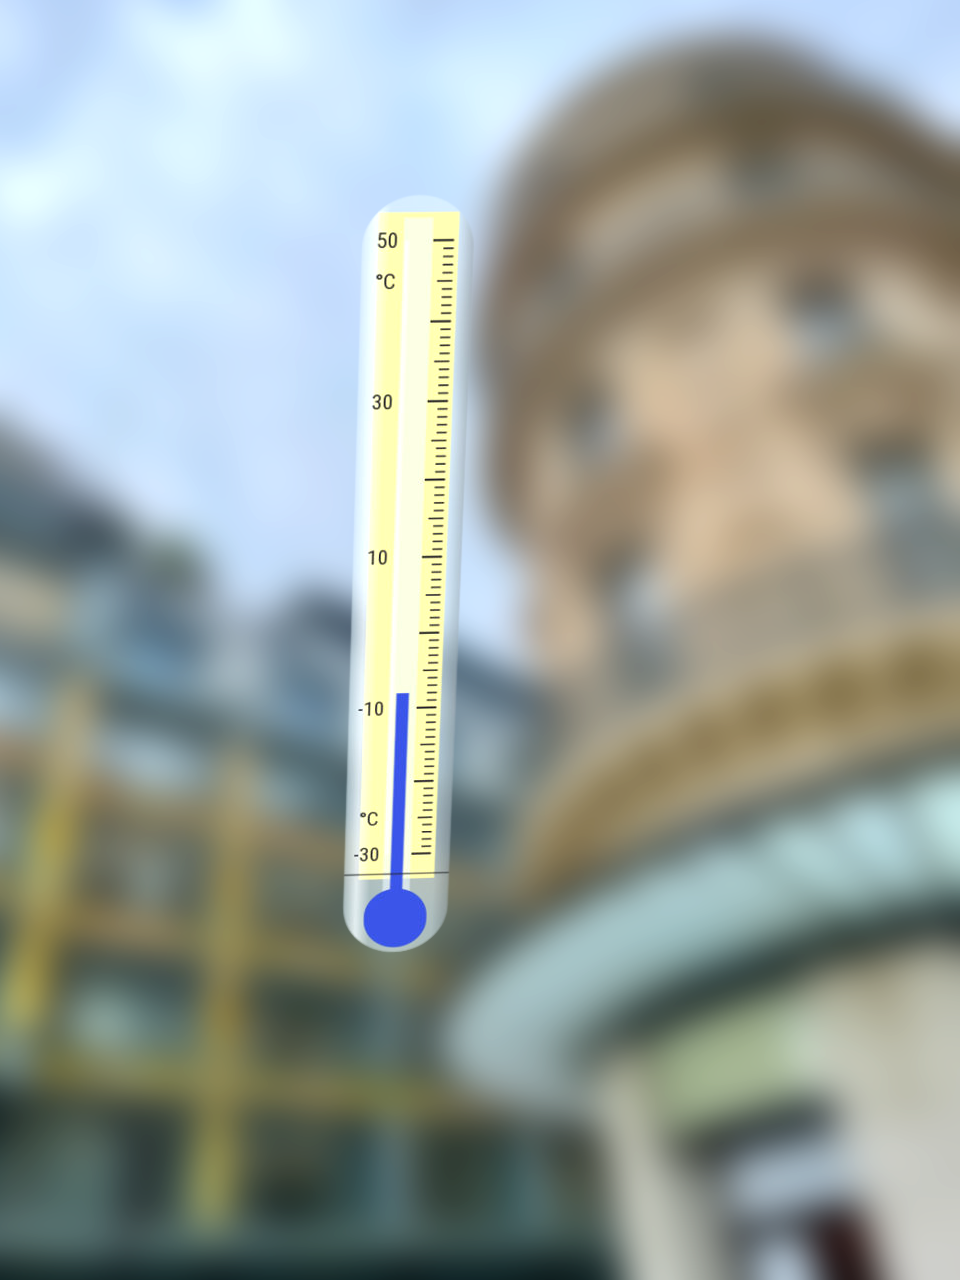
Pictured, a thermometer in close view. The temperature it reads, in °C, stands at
-8 °C
